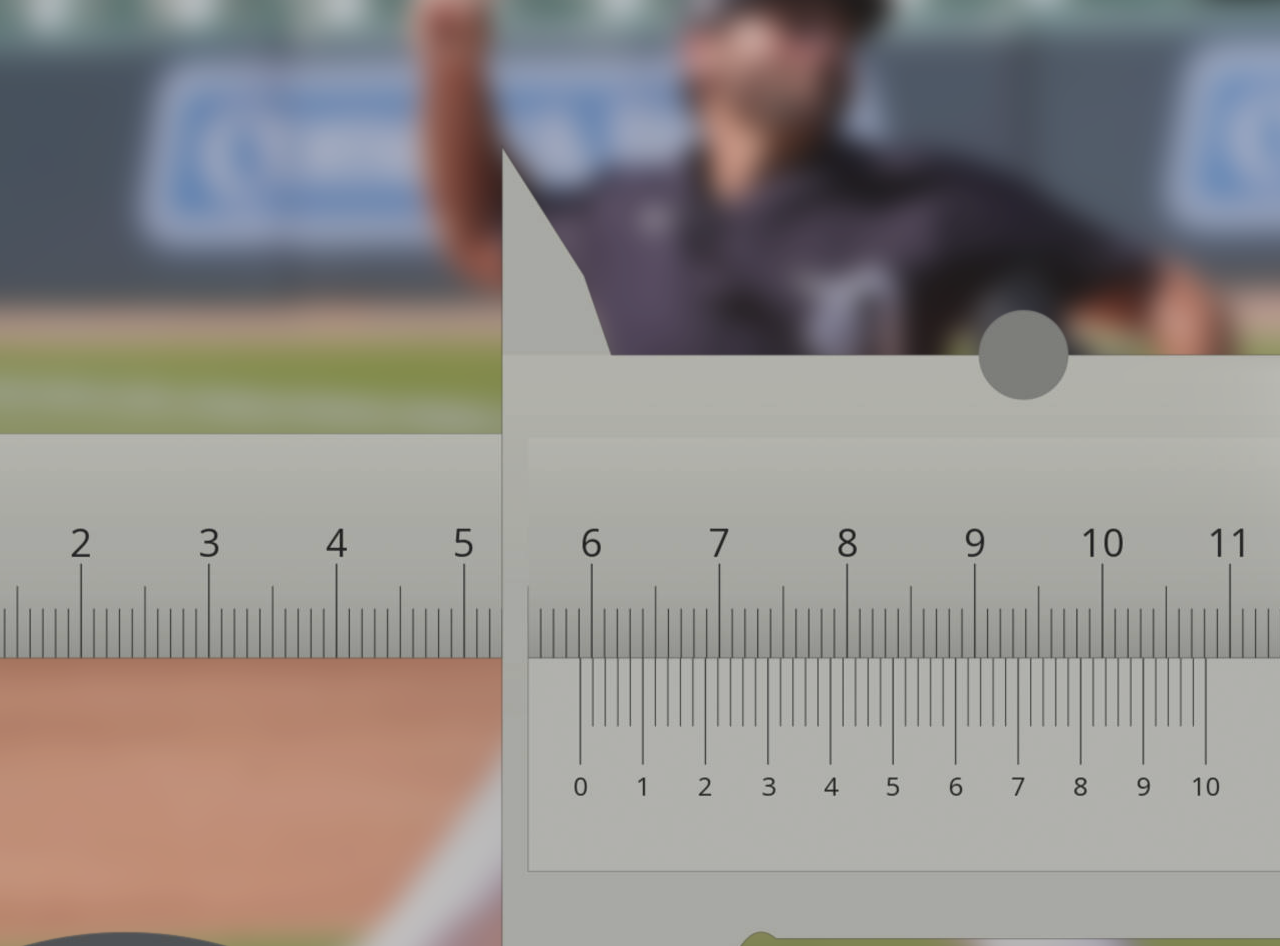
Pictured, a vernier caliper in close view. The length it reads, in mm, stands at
59.1 mm
